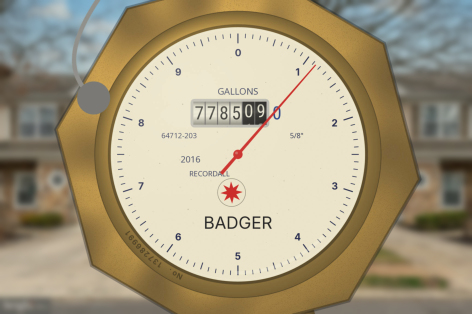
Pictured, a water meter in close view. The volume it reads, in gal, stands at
7785091.1 gal
